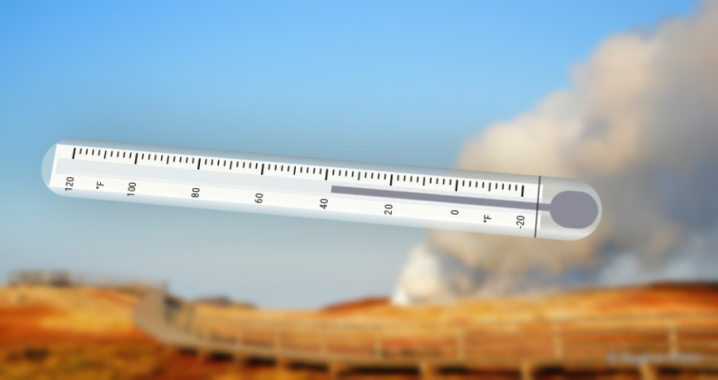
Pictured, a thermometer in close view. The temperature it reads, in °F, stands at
38 °F
